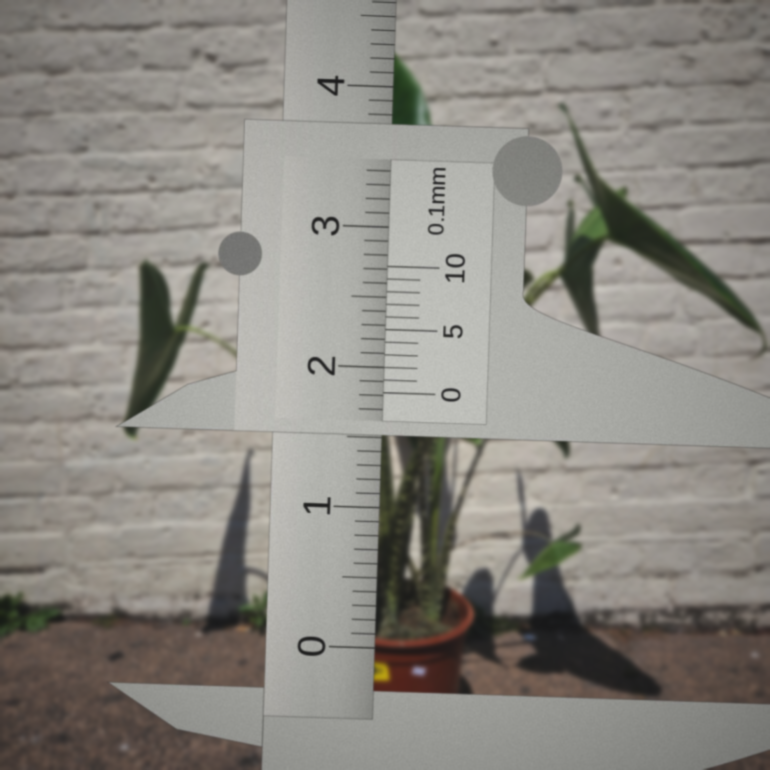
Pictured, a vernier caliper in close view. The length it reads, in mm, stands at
18.2 mm
